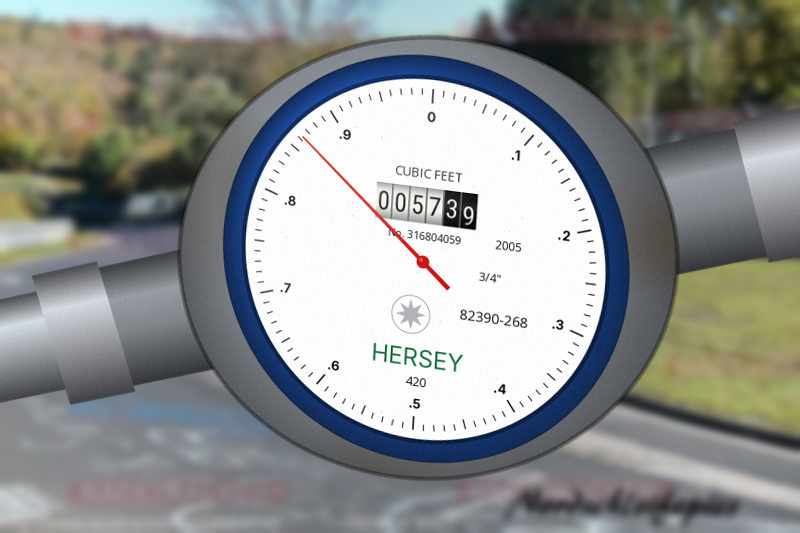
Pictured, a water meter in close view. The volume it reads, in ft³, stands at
5738.86 ft³
